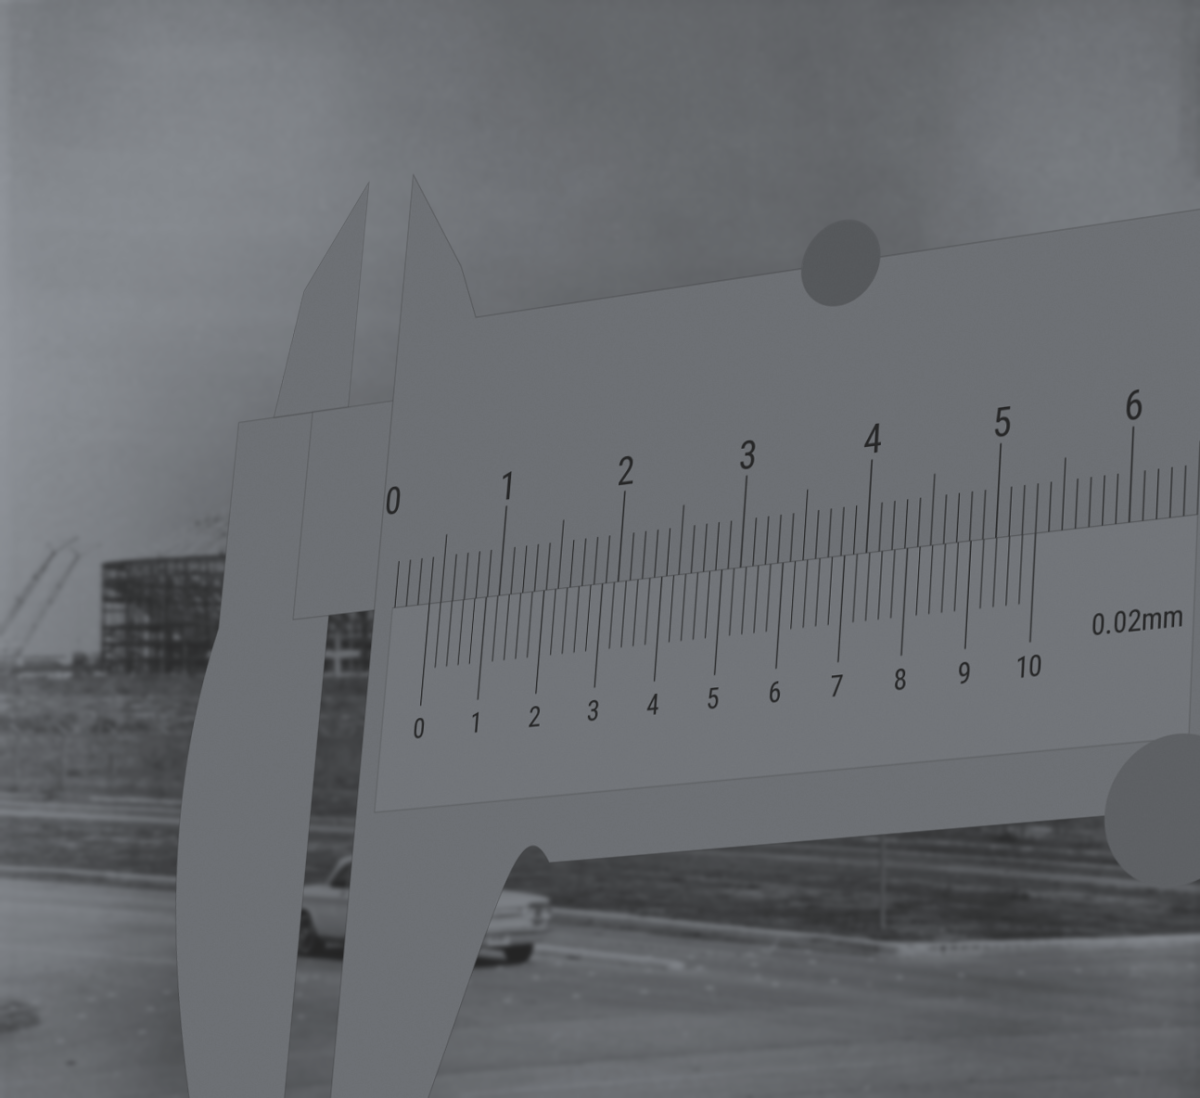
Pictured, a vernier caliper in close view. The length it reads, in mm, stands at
4.0 mm
